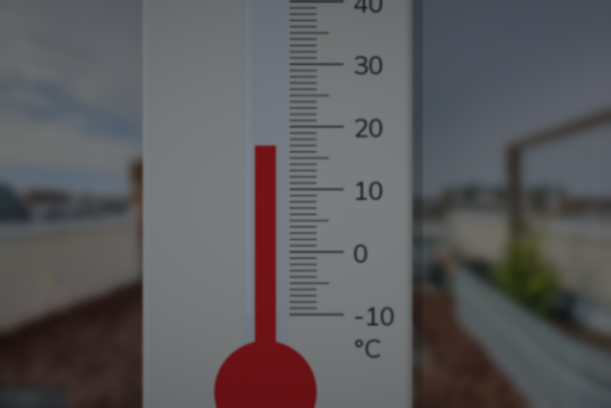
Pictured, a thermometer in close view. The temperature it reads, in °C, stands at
17 °C
